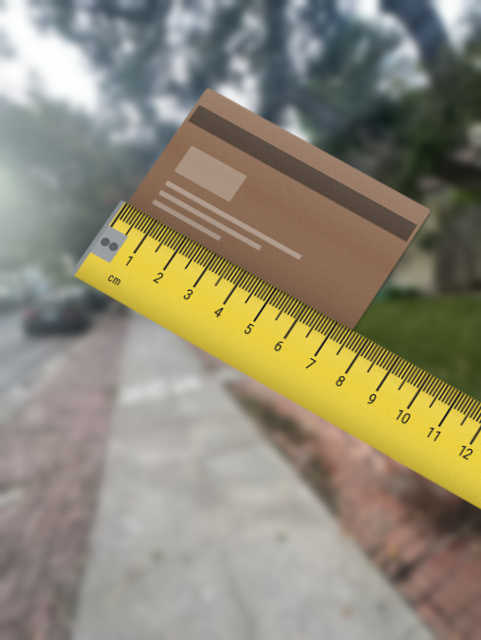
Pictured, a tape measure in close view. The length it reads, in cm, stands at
7.5 cm
